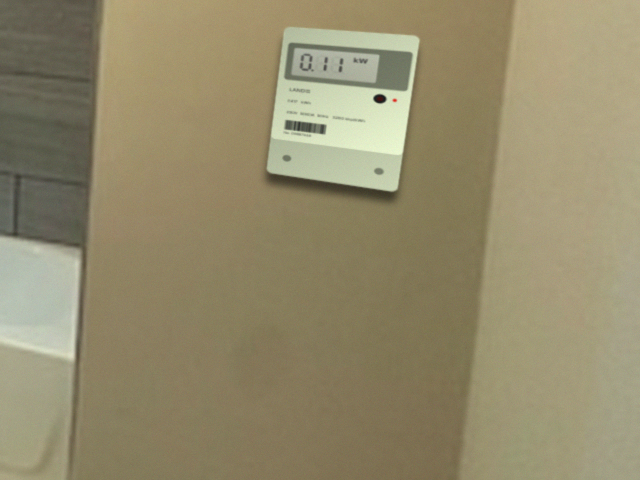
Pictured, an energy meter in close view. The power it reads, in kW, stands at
0.11 kW
